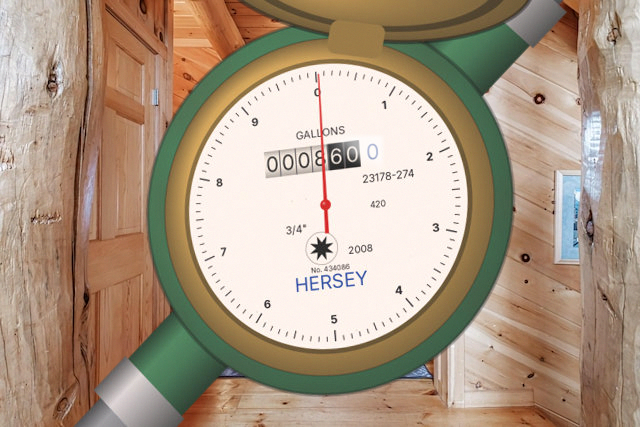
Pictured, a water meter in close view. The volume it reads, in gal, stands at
8600.0 gal
